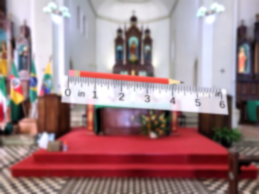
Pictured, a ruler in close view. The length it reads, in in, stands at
4.5 in
